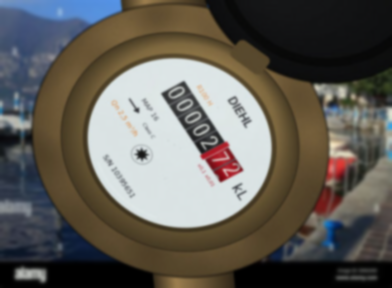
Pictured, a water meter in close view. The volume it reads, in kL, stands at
2.72 kL
